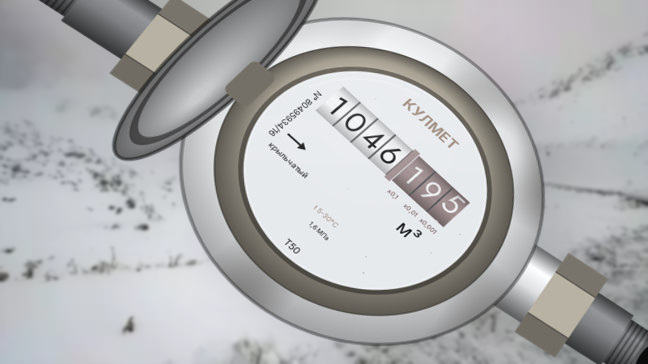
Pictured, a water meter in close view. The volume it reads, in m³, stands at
1046.195 m³
